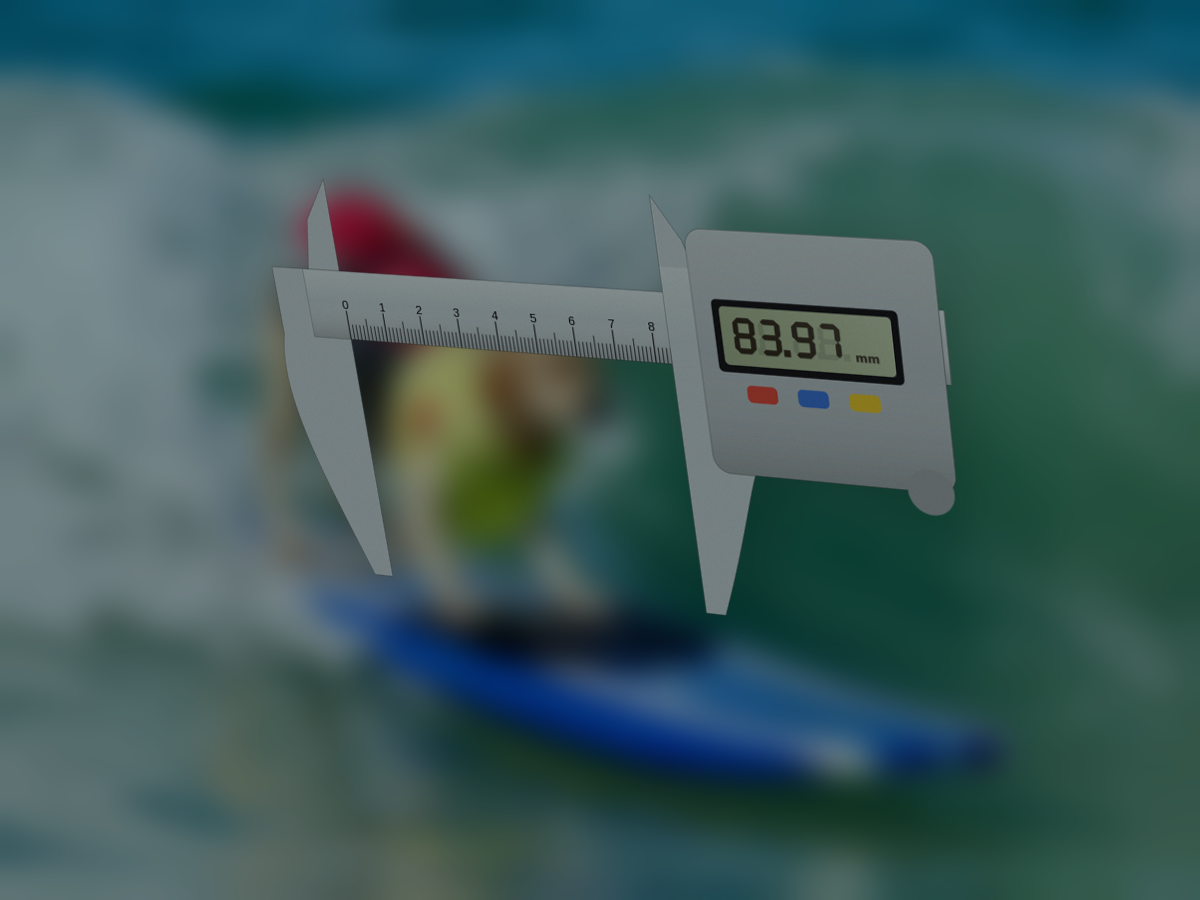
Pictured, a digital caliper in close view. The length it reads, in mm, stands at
83.97 mm
